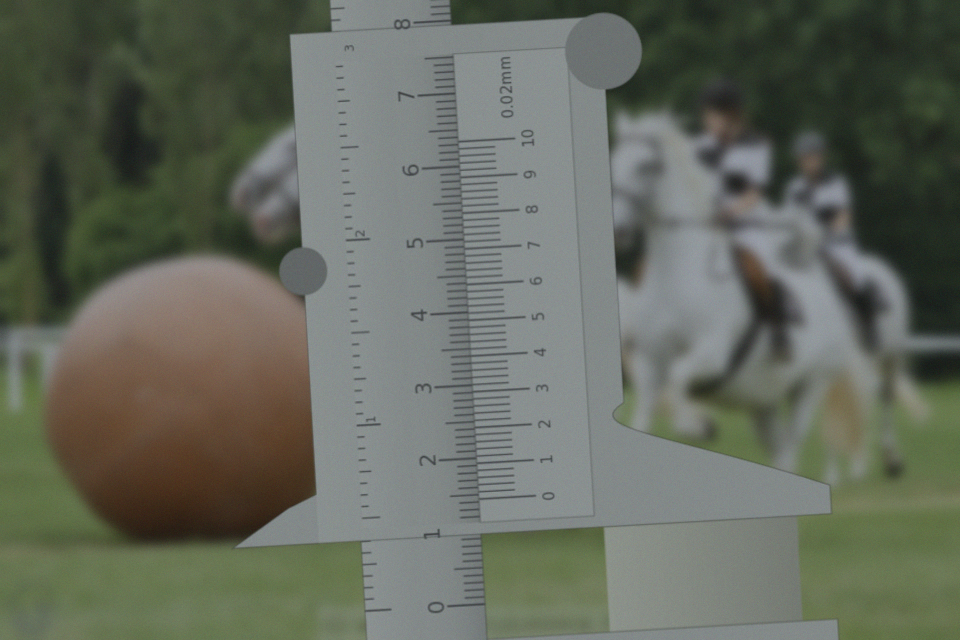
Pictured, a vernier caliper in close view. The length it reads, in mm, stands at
14.4 mm
